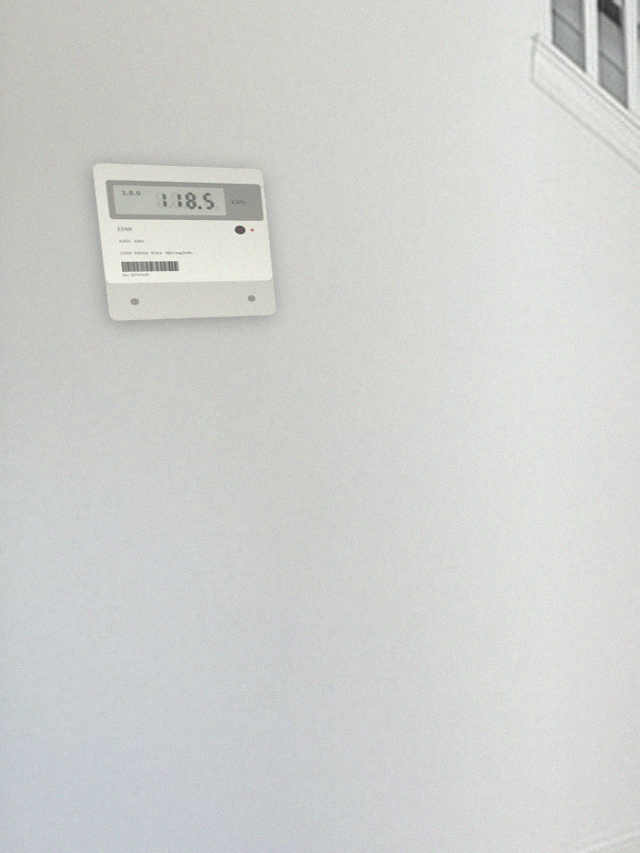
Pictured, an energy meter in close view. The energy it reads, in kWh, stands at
118.5 kWh
